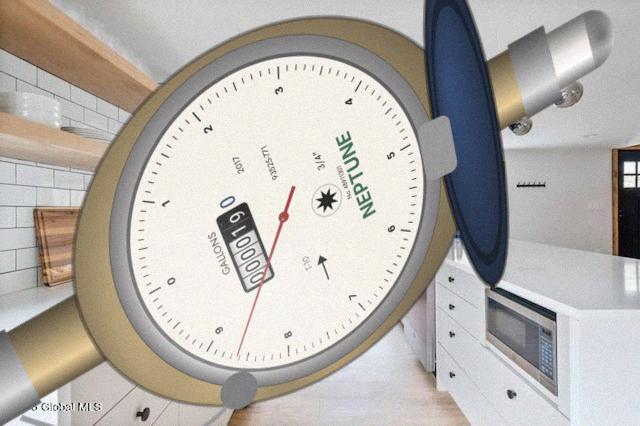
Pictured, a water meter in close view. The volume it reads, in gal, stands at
188.6 gal
